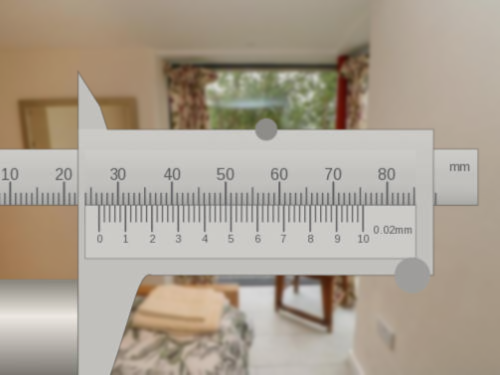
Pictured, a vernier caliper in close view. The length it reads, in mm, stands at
26.5 mm
